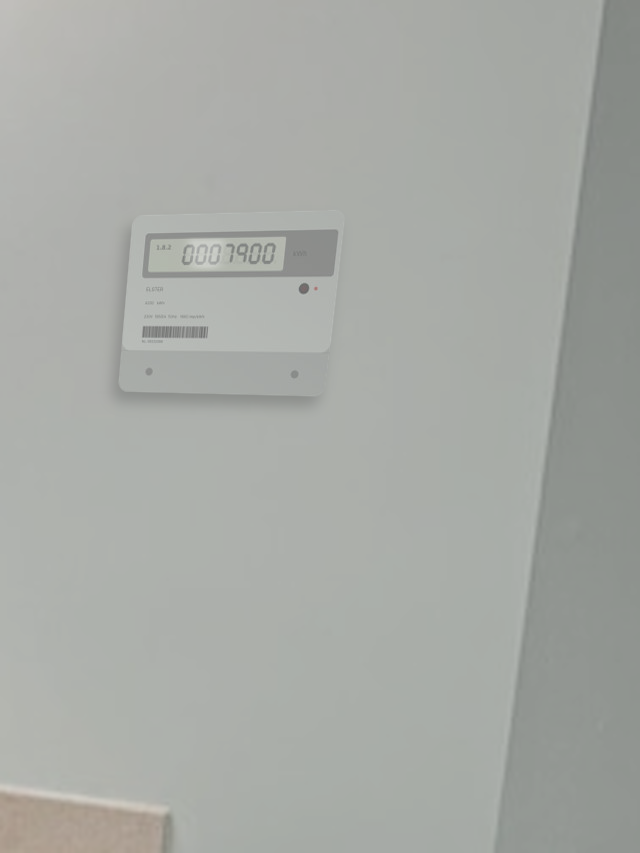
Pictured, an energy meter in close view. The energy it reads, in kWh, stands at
7900 kWh
